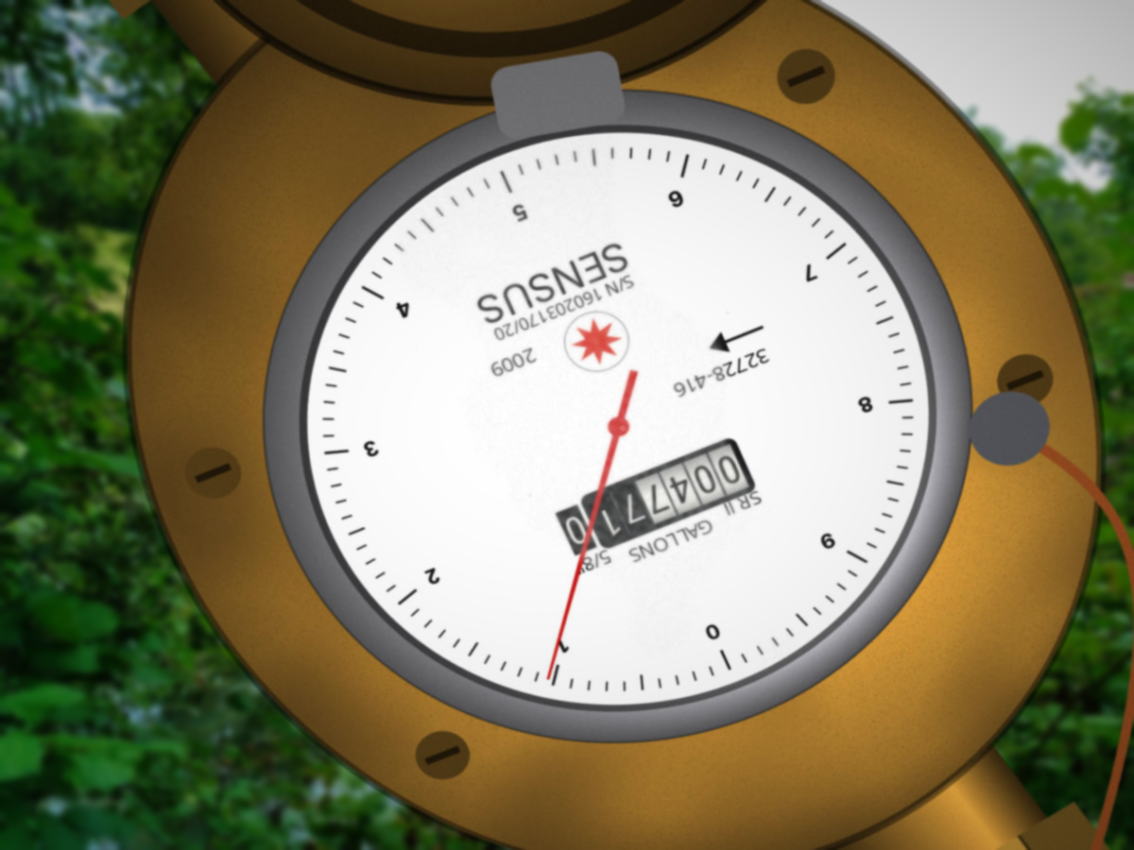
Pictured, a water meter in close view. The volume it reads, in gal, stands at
47711.0 gal
